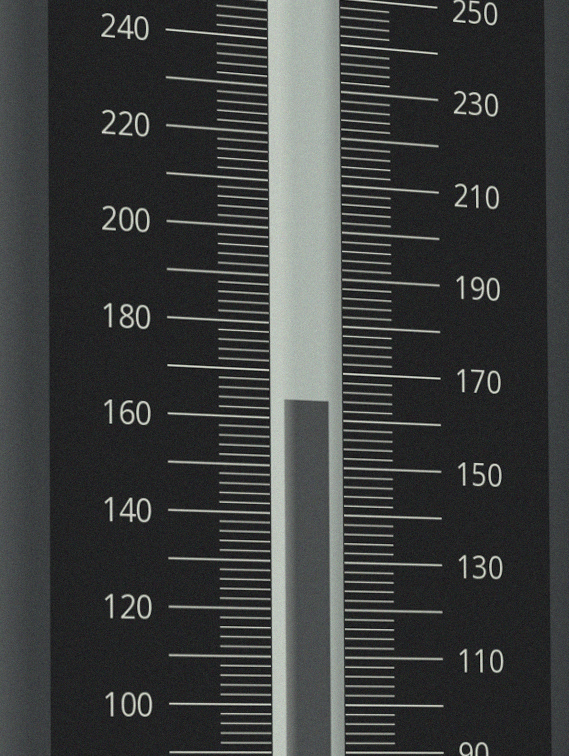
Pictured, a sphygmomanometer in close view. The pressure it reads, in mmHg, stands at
164 mmHg
